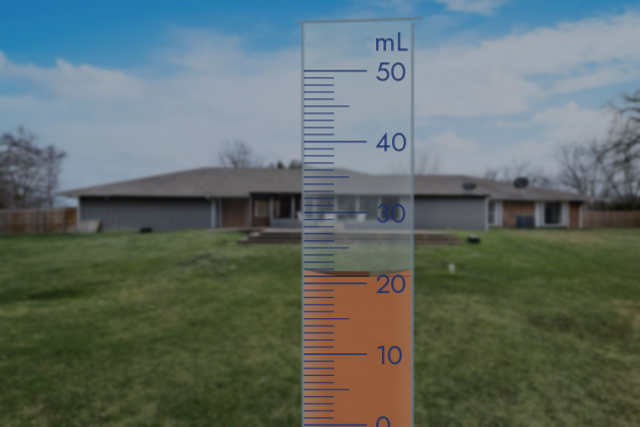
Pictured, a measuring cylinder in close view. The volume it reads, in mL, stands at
21 mL
